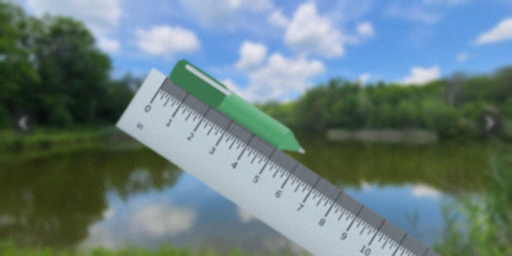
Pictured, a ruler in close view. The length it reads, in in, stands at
6 in
